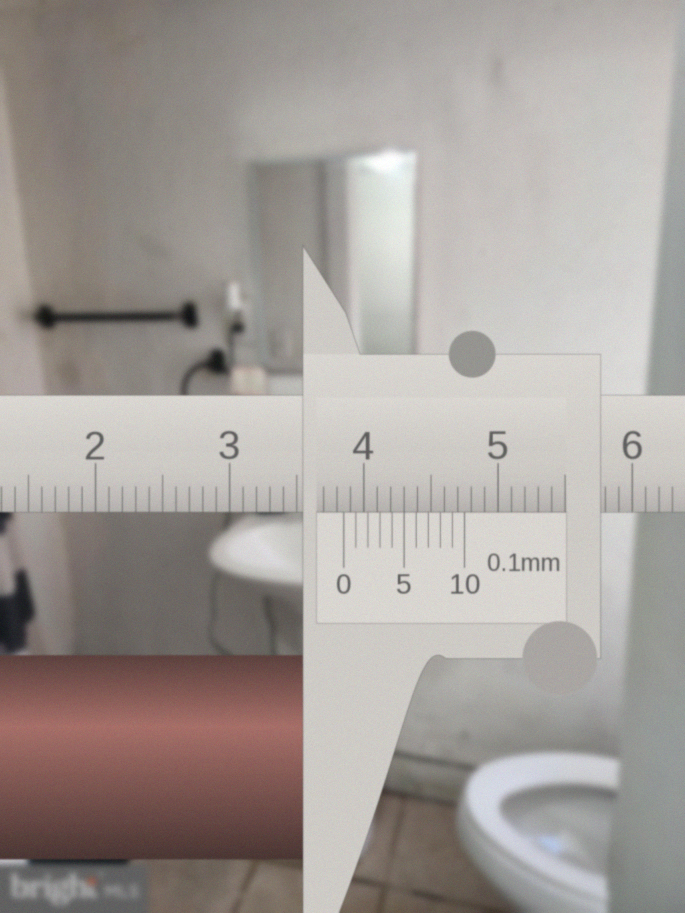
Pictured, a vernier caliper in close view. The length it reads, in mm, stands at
38.5 mm
